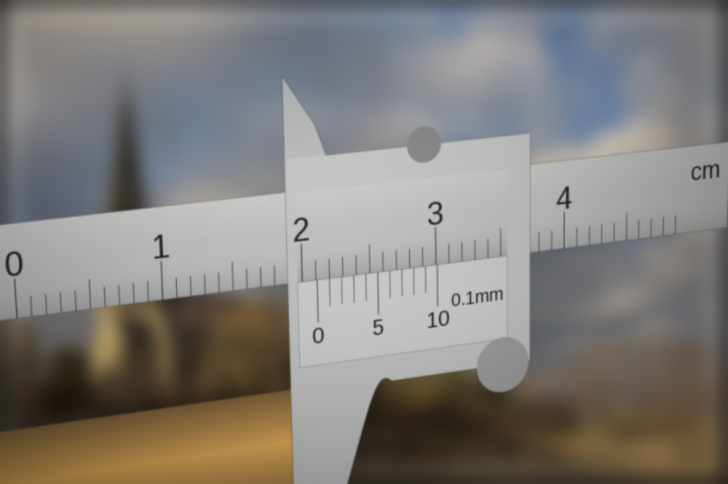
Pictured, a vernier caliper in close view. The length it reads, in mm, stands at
21.1 mm
